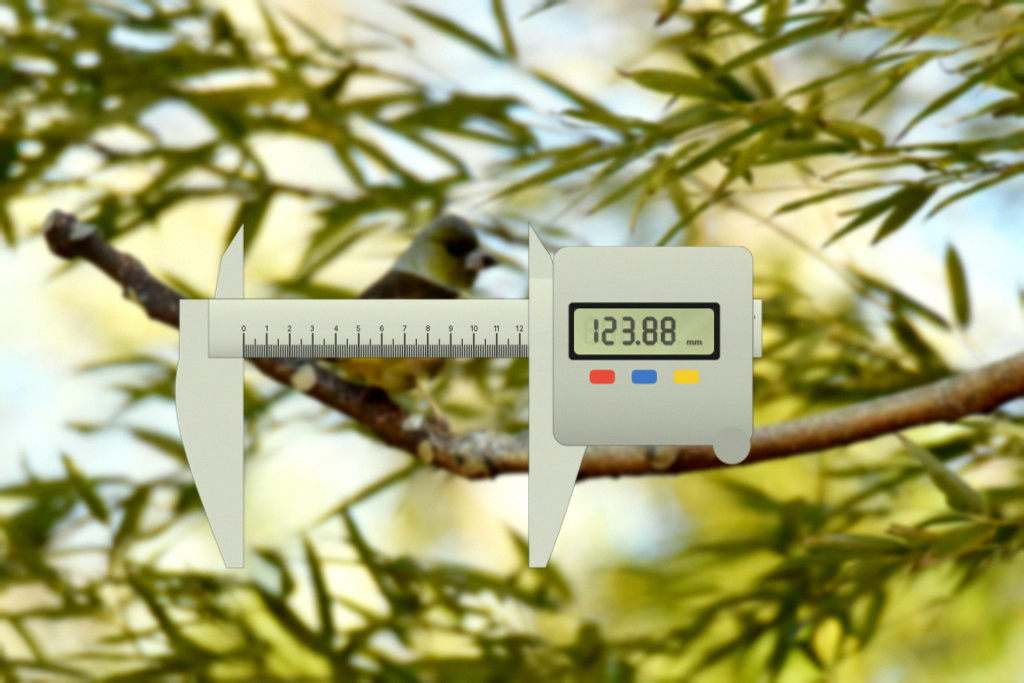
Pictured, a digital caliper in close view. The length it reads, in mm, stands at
123.88 mm
